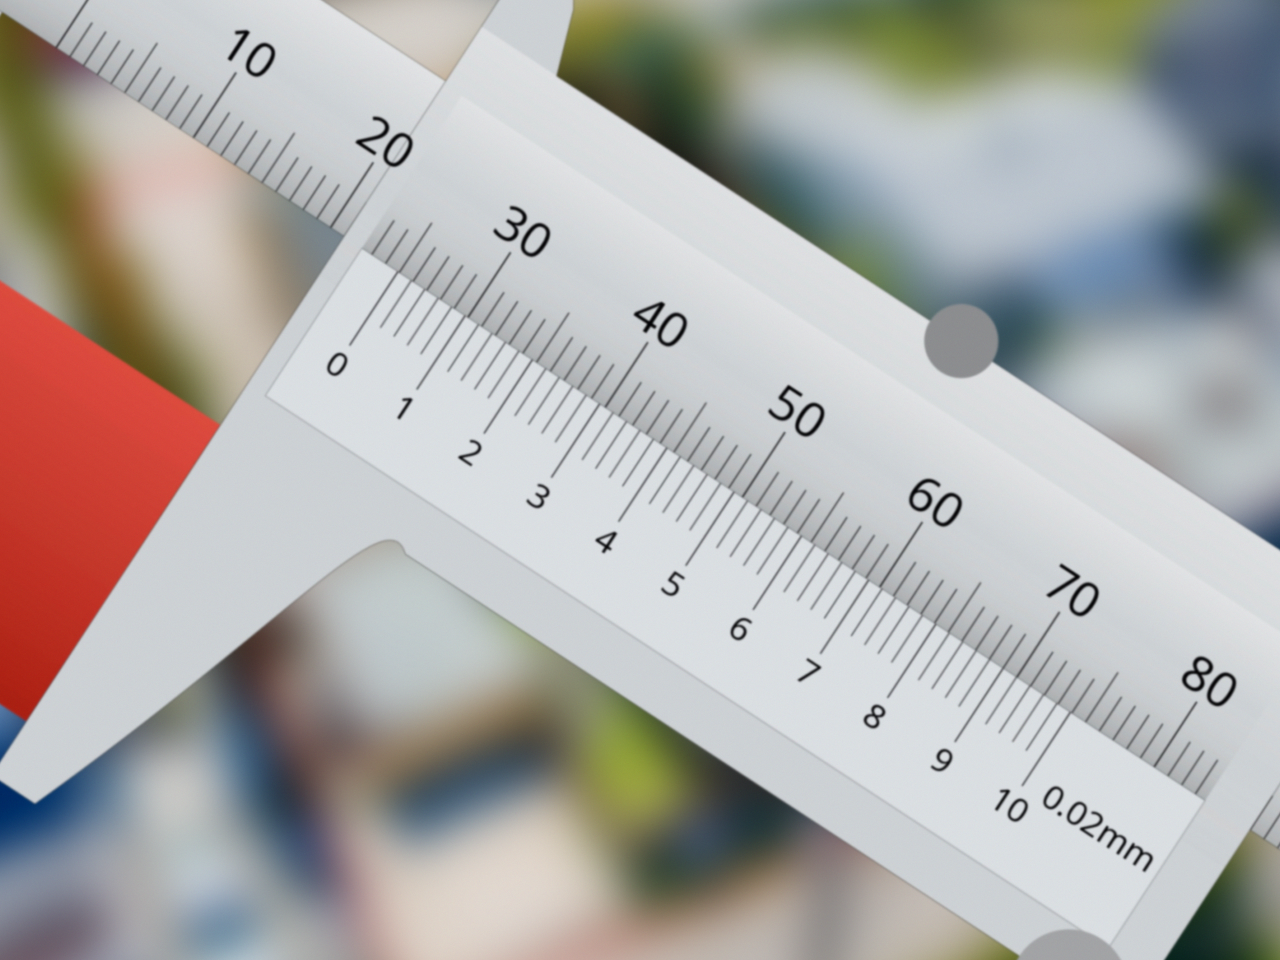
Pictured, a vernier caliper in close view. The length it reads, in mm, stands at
24.9 mm
